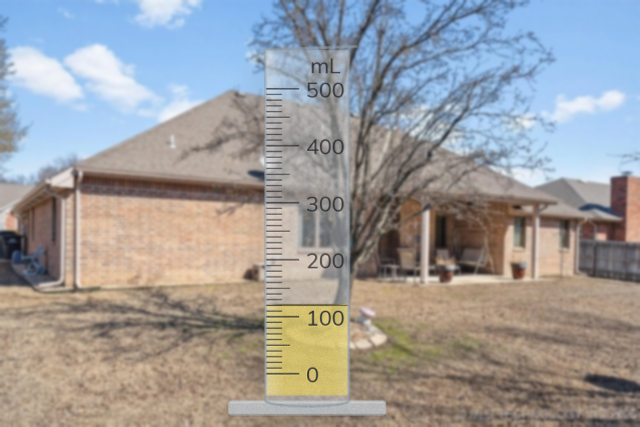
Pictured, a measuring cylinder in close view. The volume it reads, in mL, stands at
120 mL
